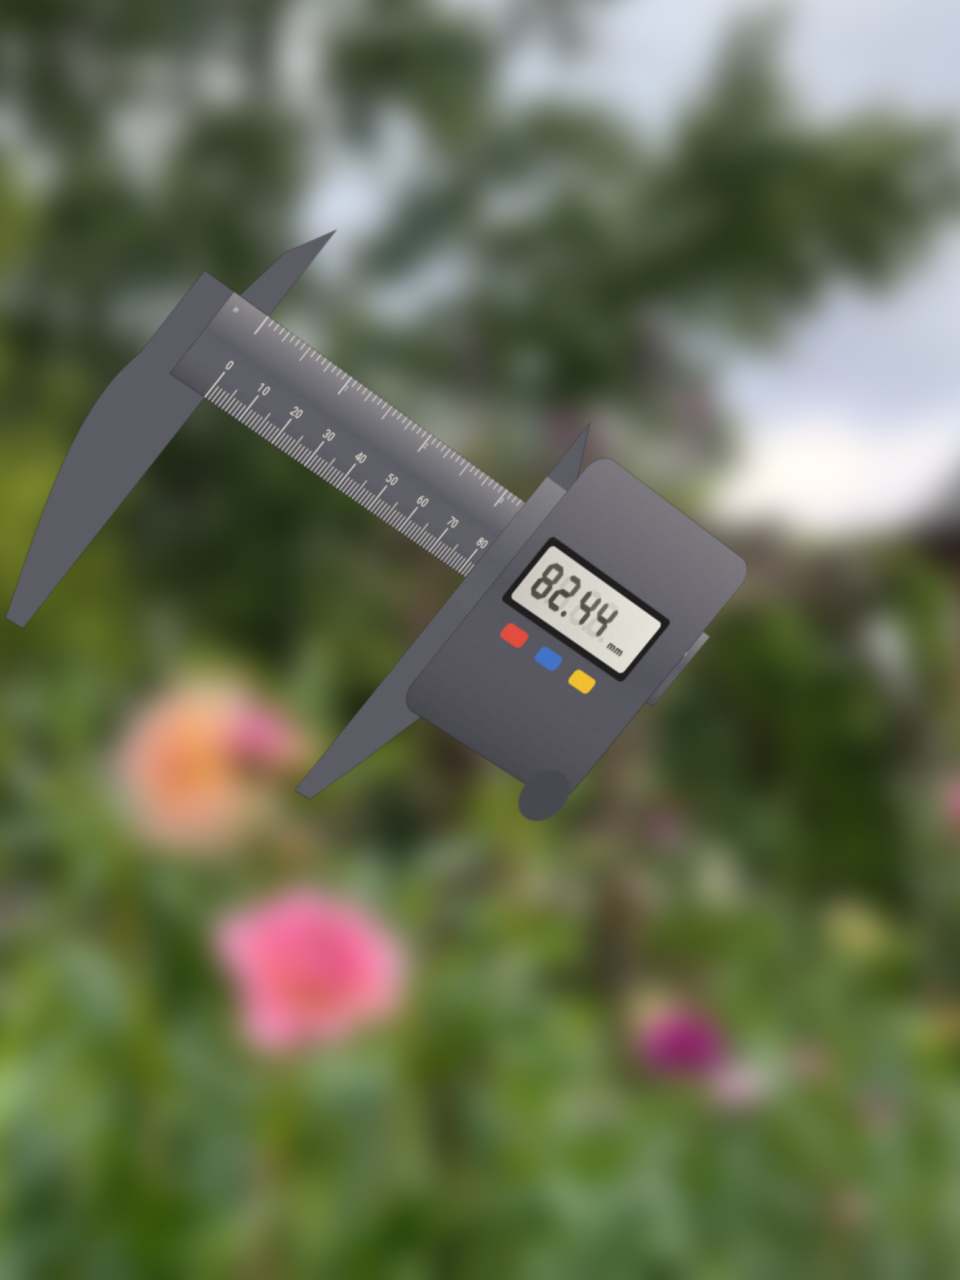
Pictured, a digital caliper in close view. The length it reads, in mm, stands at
82.44 mm
